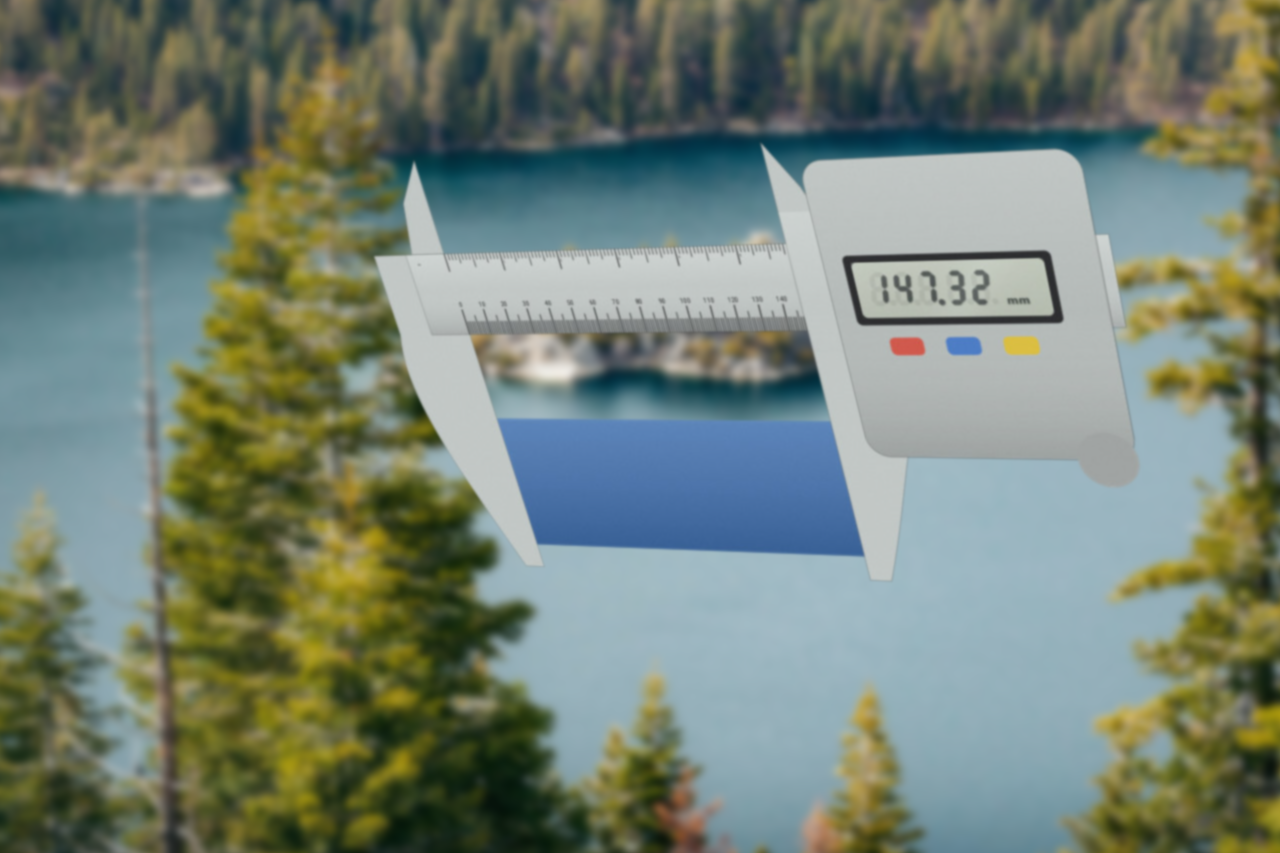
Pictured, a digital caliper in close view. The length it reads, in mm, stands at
147.32 mm
